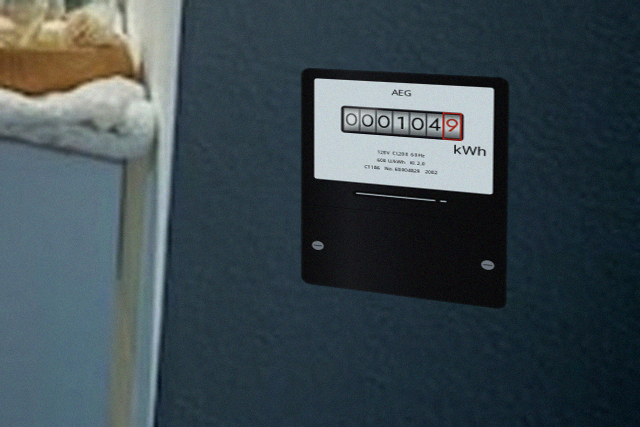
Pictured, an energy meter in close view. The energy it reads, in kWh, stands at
104.9 kWh
